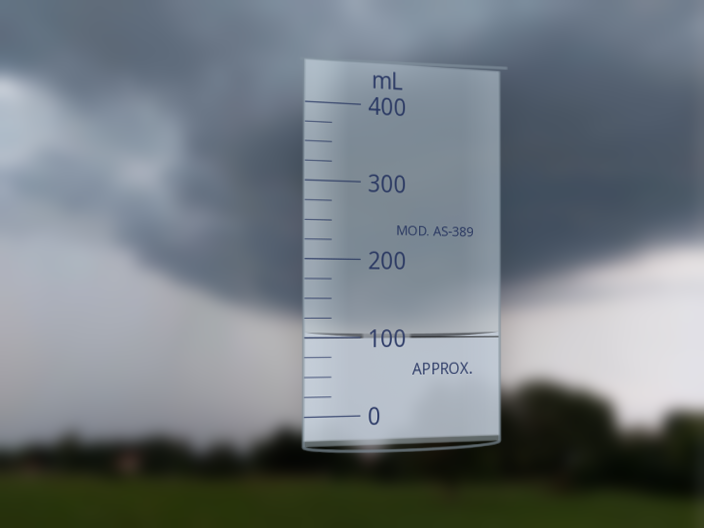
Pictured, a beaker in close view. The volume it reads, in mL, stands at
100 mL
